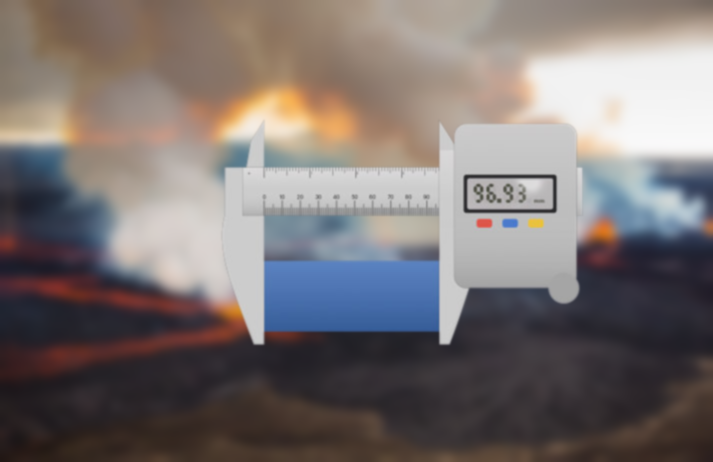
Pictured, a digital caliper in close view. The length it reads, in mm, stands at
96.93 mm
